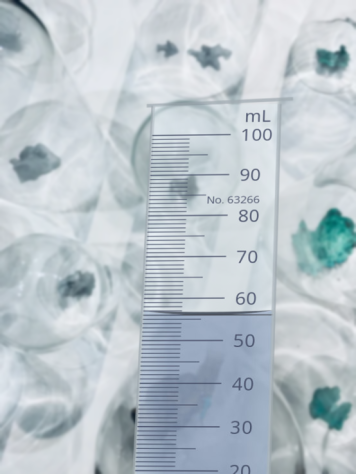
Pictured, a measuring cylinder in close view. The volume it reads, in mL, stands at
56 mL
